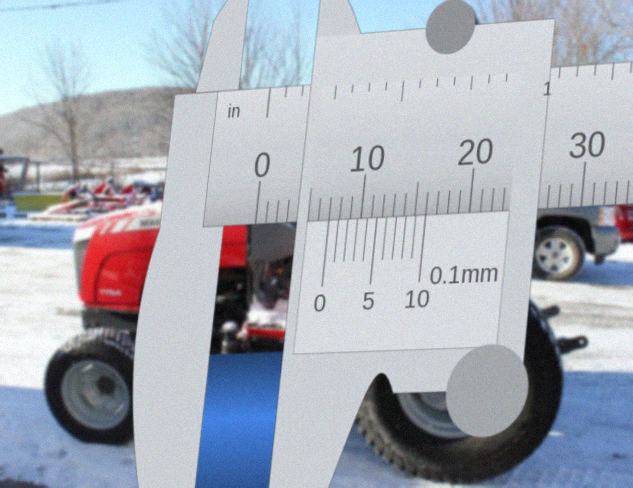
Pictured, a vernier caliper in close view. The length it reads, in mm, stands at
7.0 mm
